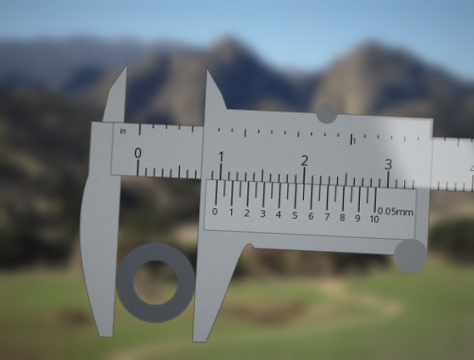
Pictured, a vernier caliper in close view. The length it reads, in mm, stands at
9.6 mm
